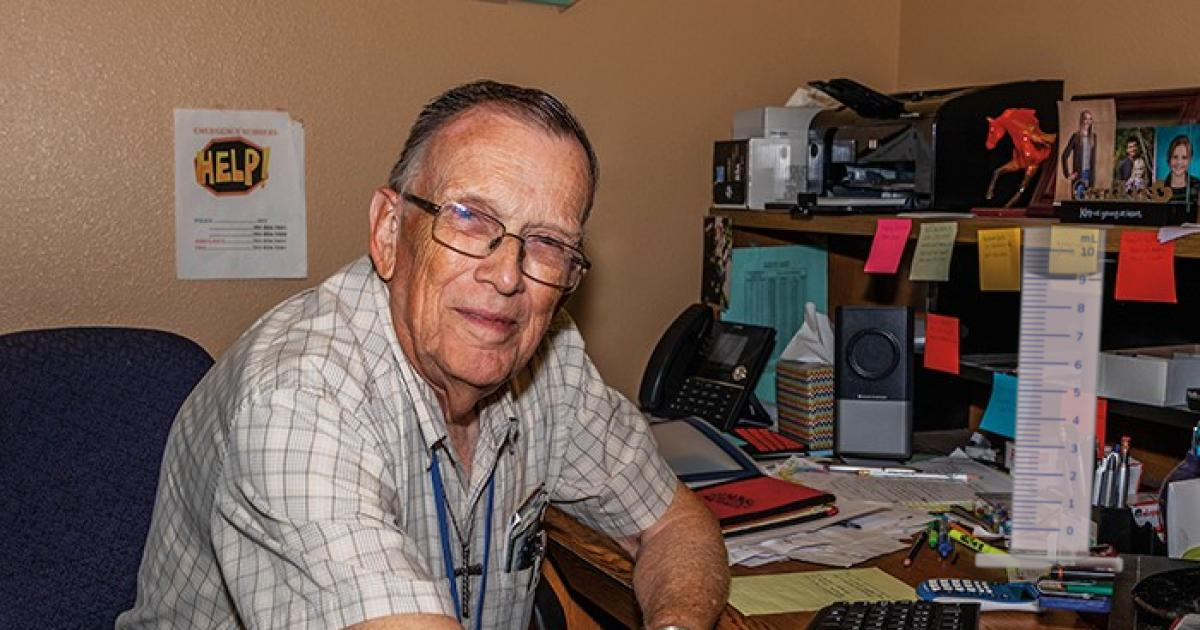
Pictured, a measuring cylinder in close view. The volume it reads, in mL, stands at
9 mL
